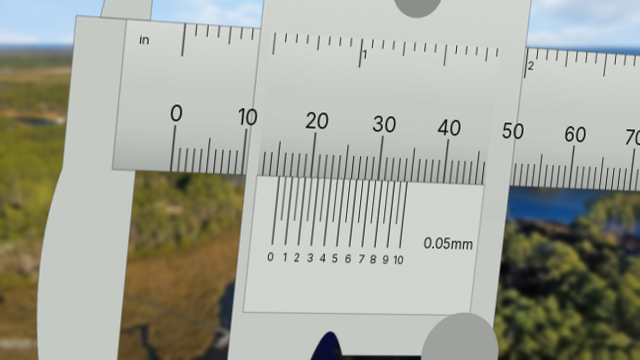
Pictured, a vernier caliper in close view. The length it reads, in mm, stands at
15.4 mm
